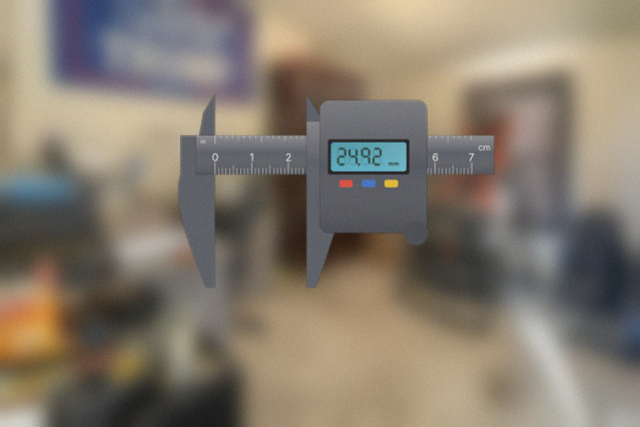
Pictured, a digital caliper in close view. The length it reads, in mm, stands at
24.92 mm
